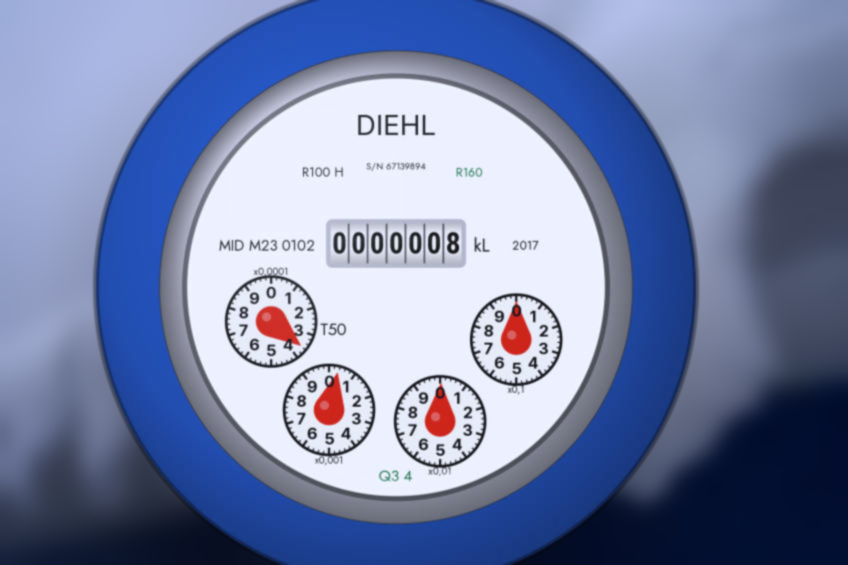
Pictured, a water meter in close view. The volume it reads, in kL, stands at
8.0003 kL
